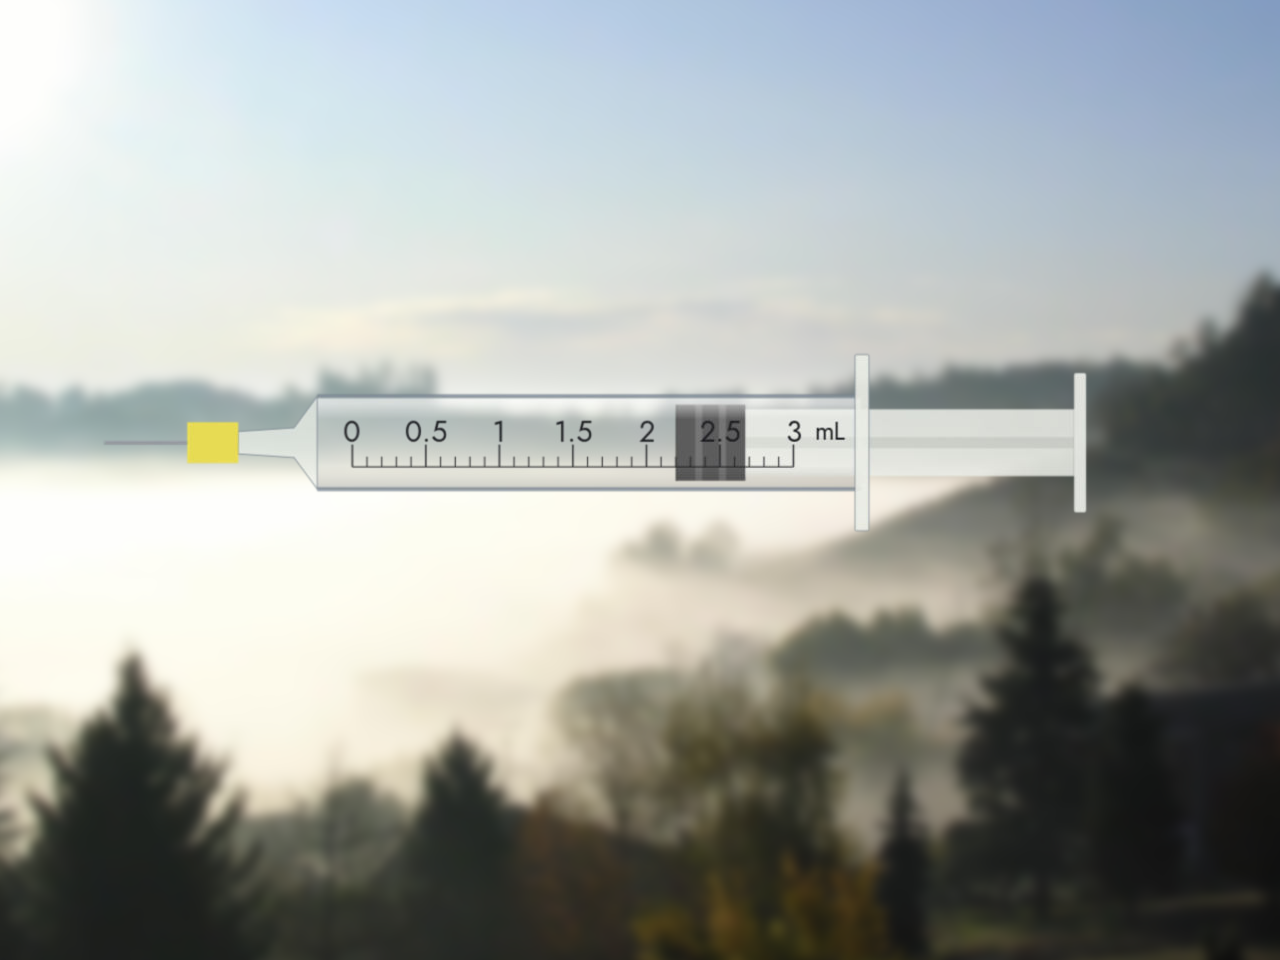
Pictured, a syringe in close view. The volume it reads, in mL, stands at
2.2 mL
